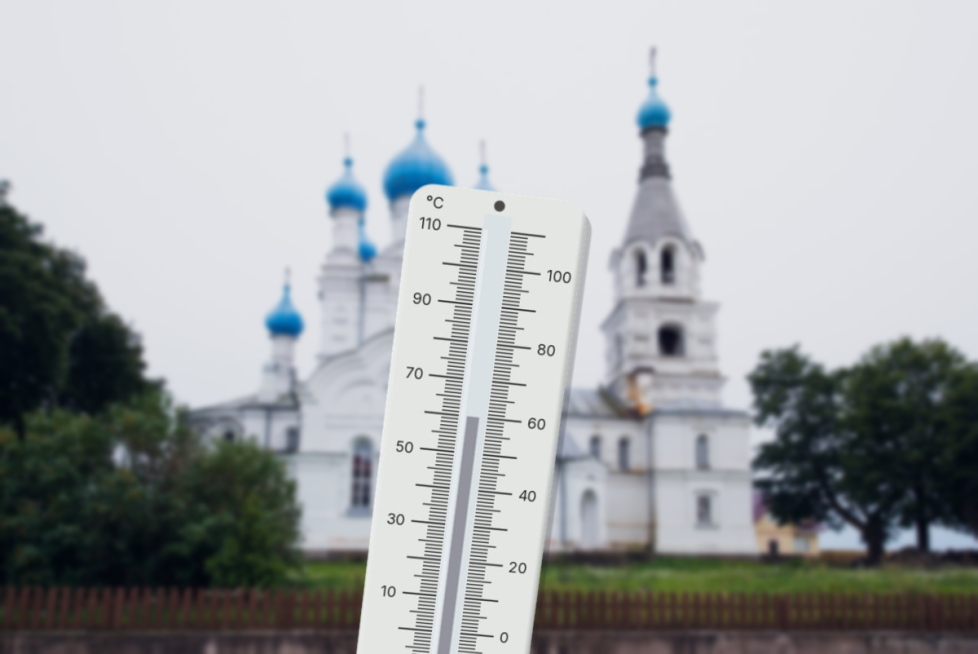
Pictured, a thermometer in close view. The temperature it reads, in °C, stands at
60 °C
